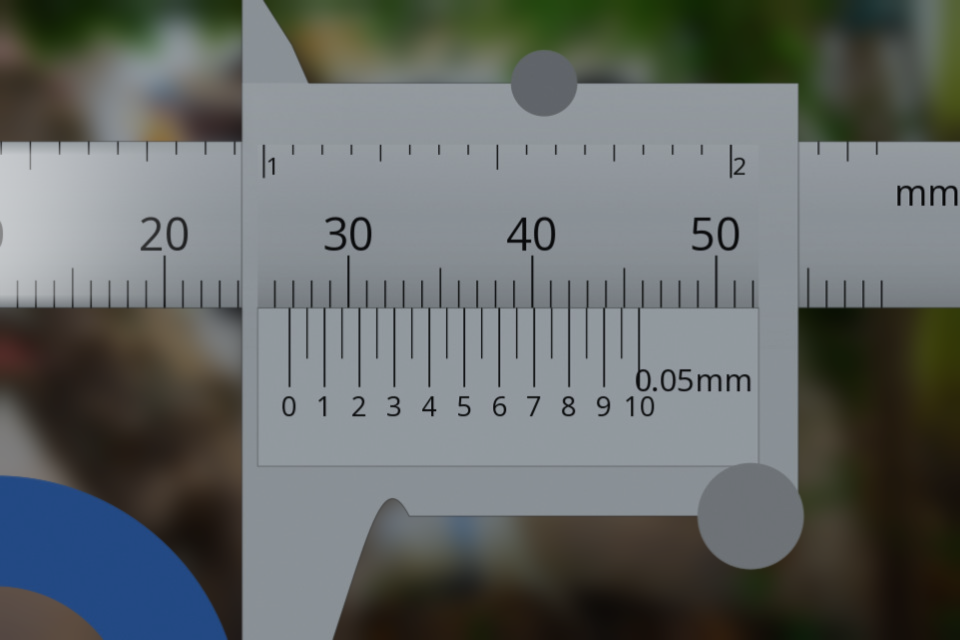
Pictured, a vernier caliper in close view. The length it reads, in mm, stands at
26.8 mm
